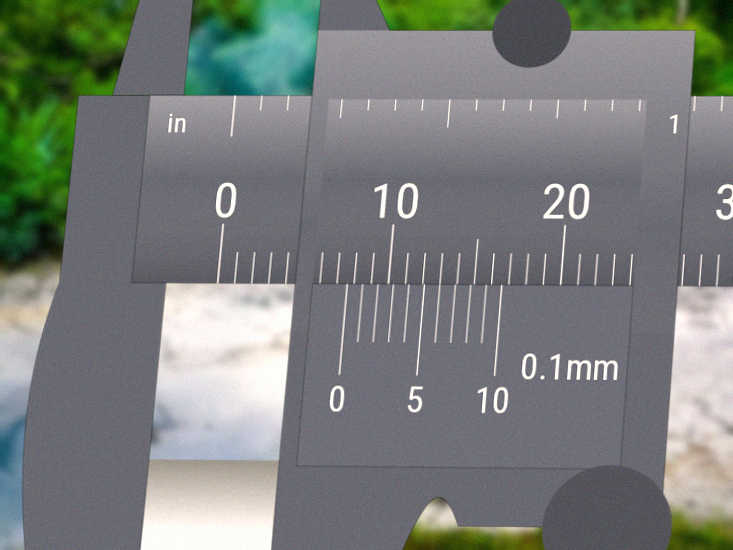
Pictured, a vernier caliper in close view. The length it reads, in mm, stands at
7.6 mm
